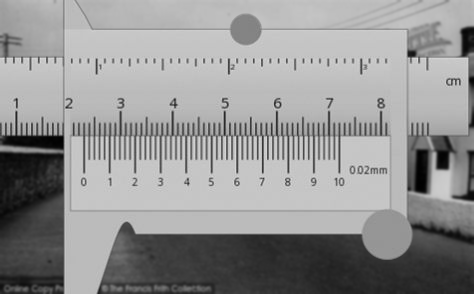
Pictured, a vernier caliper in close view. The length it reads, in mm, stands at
23.0 mm
